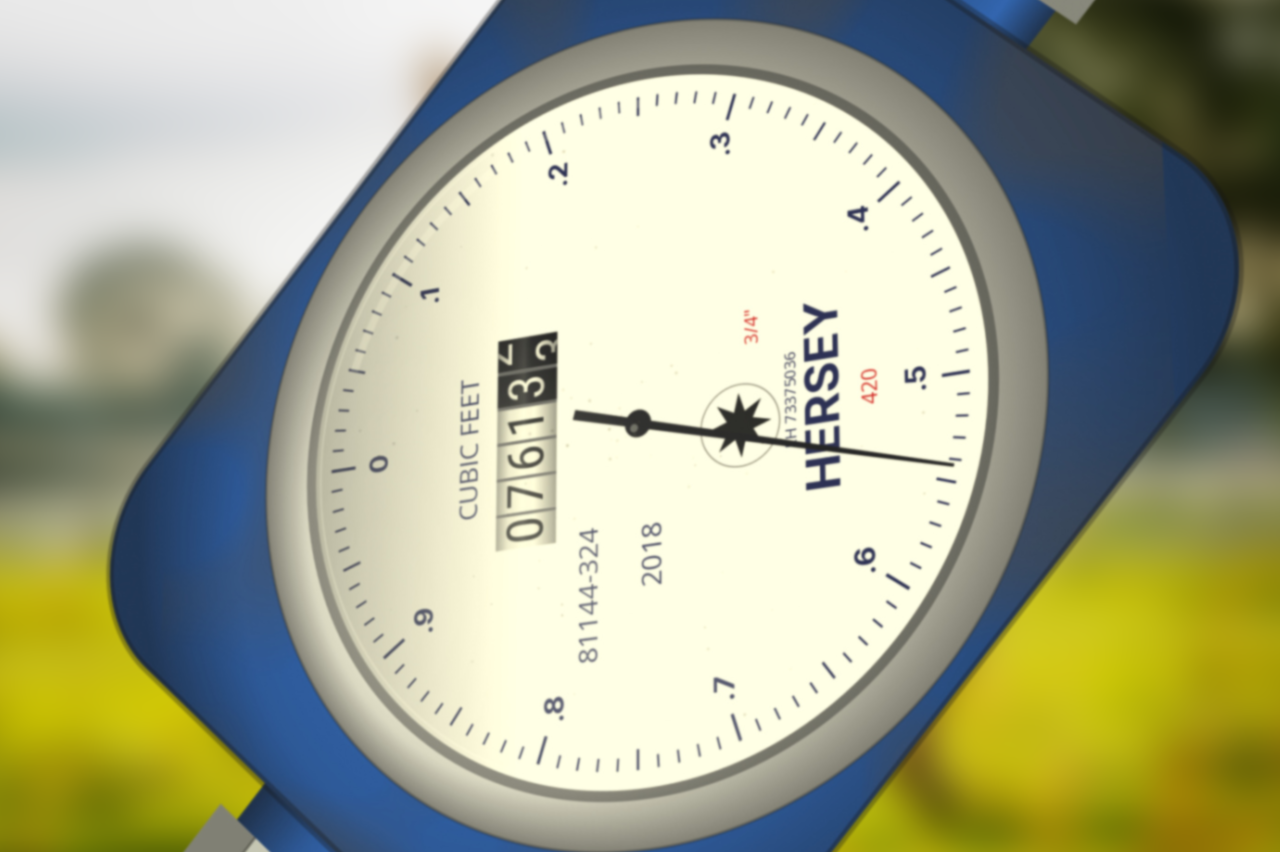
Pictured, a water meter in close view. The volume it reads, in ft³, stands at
76132.54 ft³
